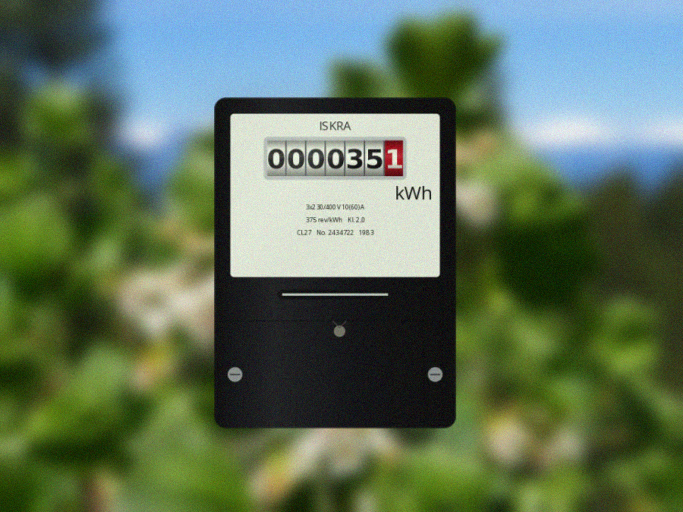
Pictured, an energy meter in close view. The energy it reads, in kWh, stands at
35.1 kWh
